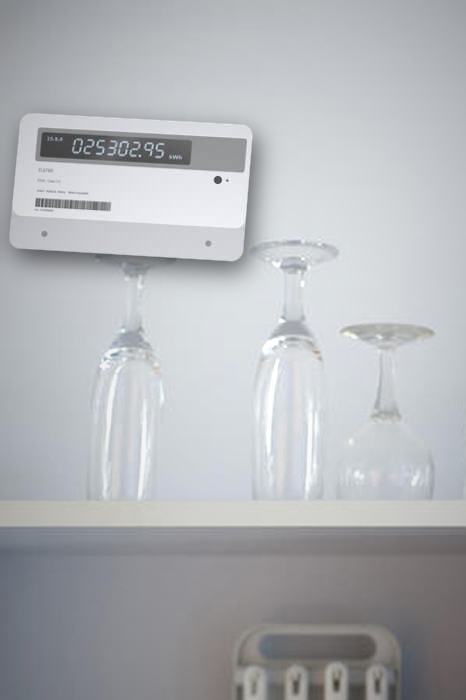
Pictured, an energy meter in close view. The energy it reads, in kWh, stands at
25302.95 kWh
